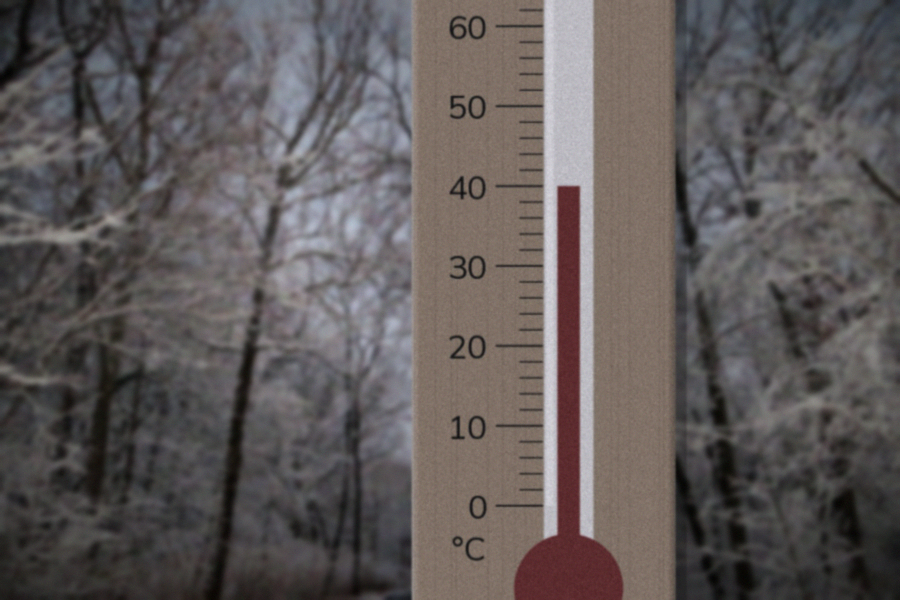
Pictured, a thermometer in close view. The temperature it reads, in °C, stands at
40 °C
